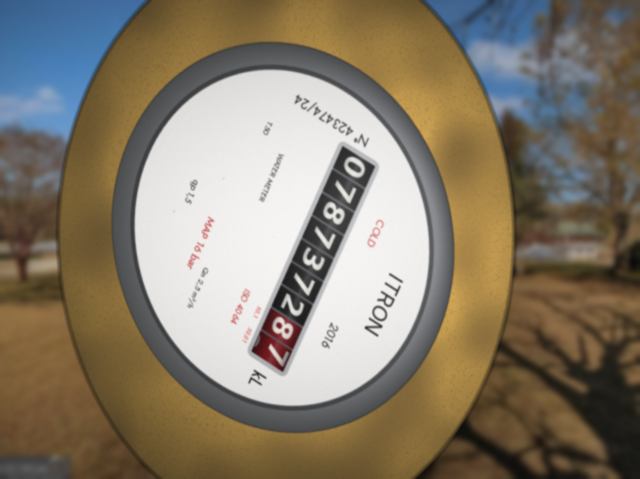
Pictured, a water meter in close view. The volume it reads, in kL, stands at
787372.87 kL
